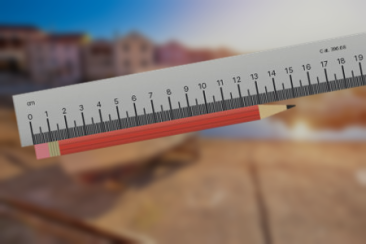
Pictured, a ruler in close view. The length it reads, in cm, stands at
15 cm
